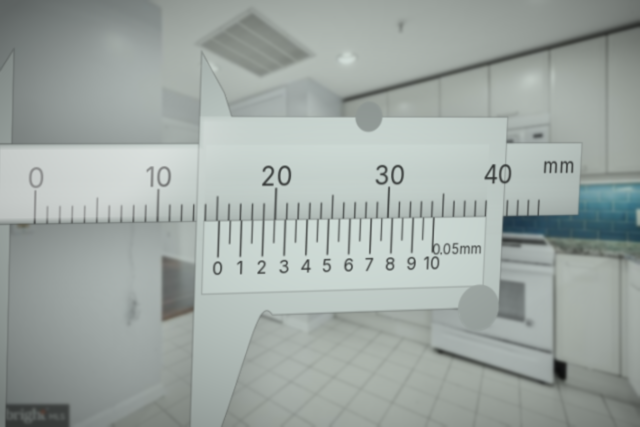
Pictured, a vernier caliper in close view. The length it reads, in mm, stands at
15.2 mm
